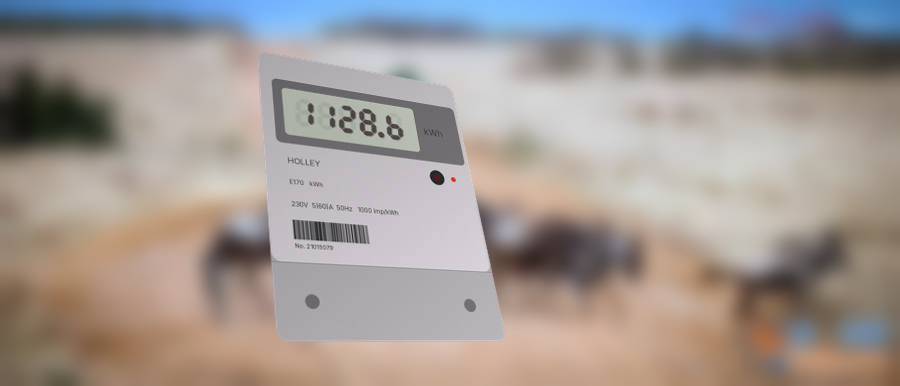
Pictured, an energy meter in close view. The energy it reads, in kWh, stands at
1128.6 kWh
